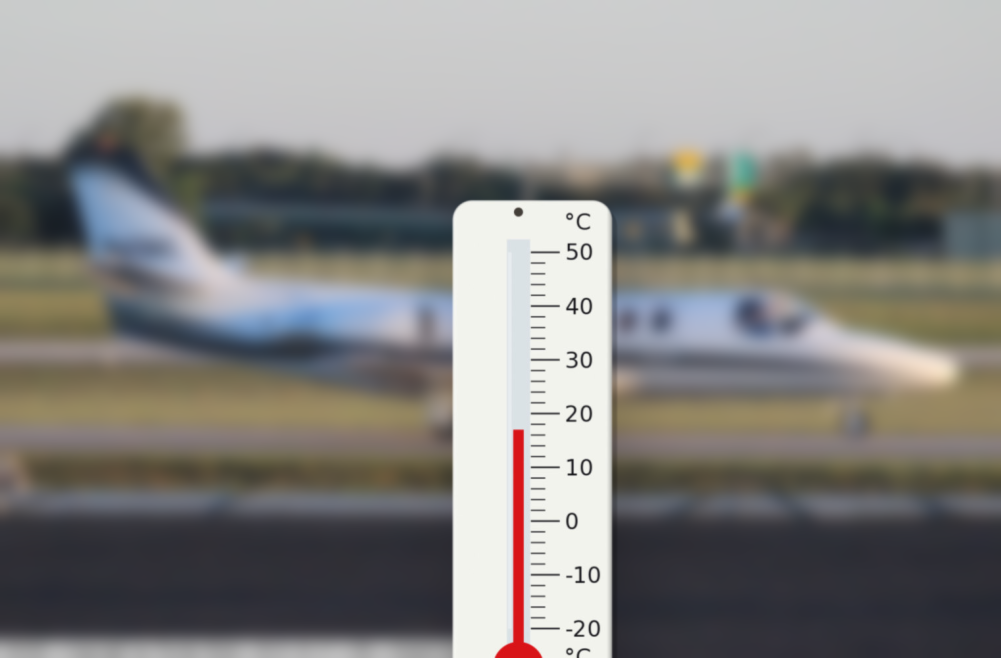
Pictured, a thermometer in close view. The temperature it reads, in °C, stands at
17 °C
